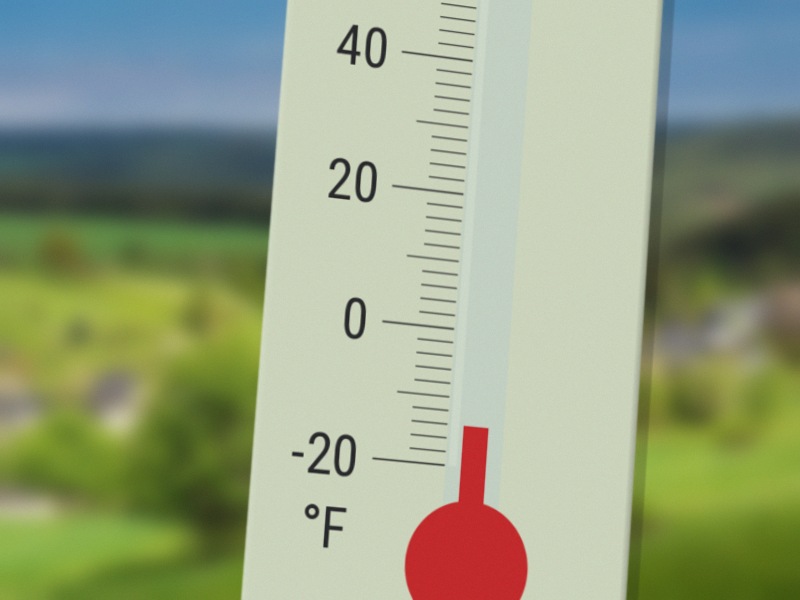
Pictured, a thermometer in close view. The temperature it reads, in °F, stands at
-14 °F
